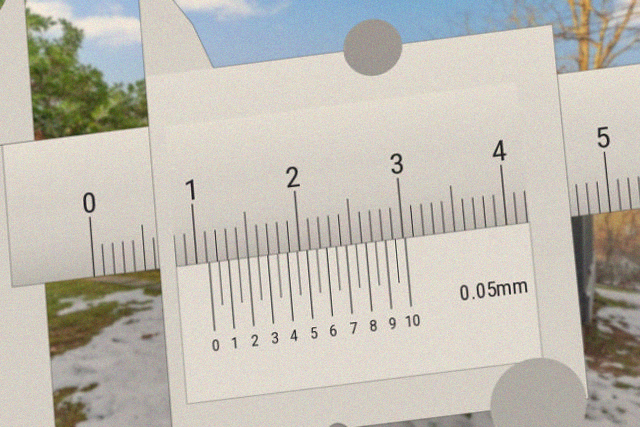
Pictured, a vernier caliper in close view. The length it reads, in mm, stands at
11.2 mm
